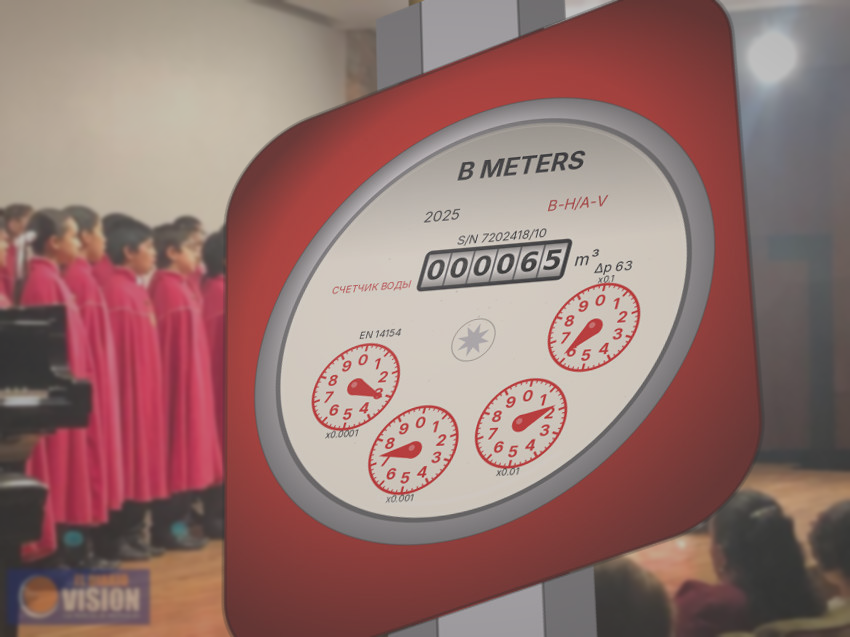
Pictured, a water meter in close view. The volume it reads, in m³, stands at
65.6173 m³
